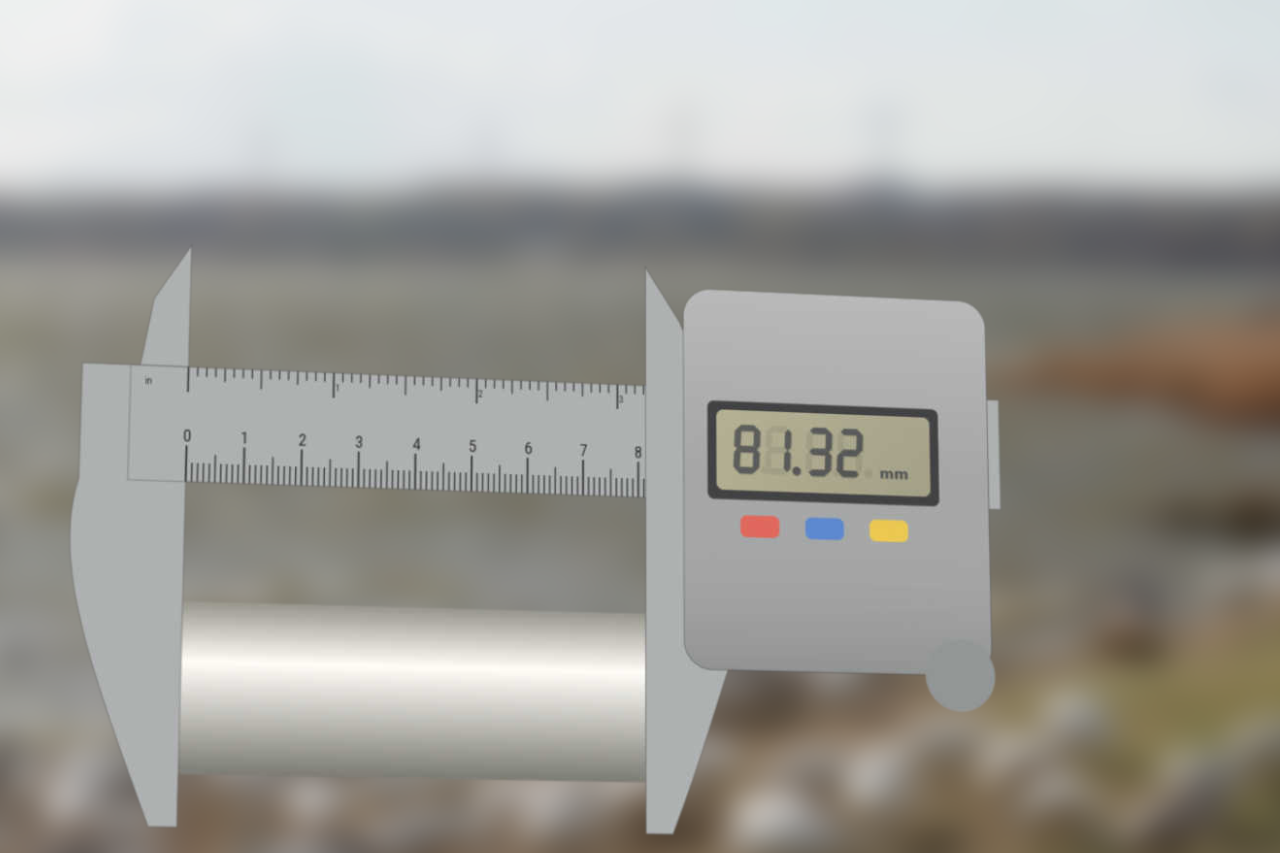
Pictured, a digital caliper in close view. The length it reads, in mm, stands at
81.32 mm
